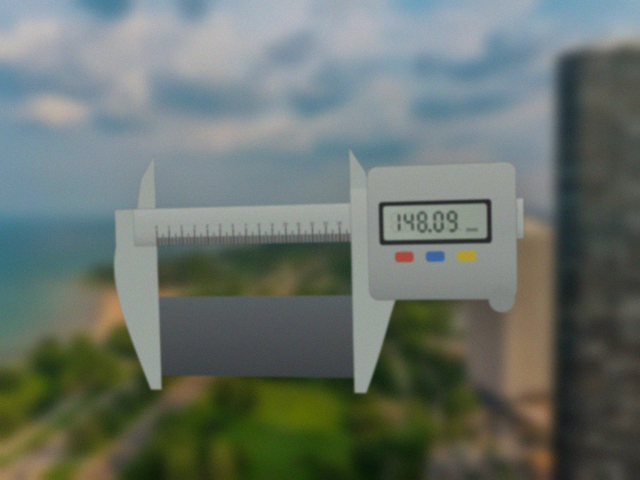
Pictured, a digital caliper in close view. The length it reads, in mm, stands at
148.09 mm
